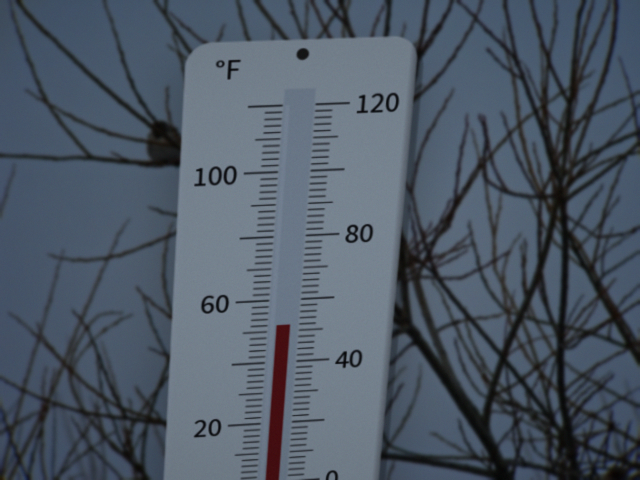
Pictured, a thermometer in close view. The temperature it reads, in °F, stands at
52 °F
